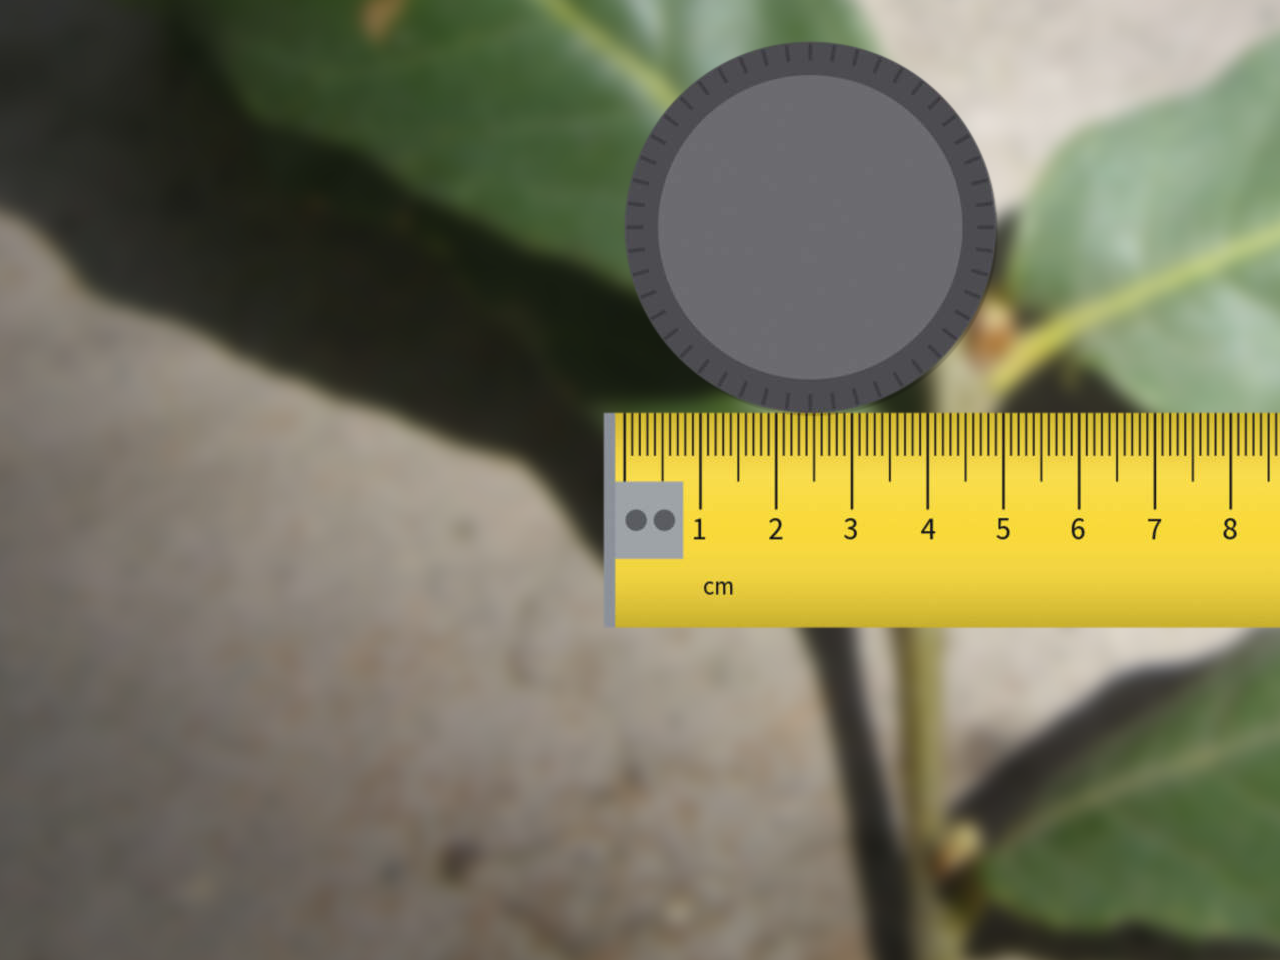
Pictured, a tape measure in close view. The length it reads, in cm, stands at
4.9 cm
